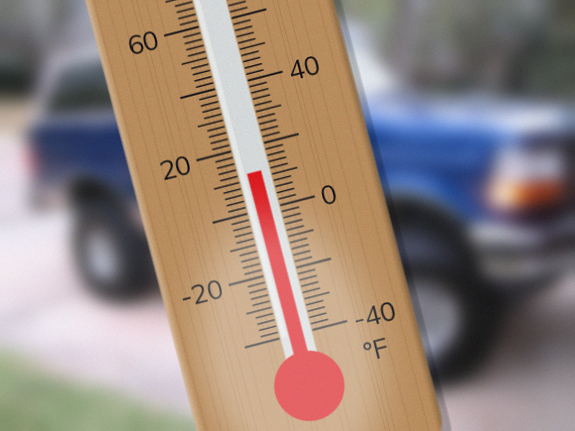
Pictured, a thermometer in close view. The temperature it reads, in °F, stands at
12 °F
